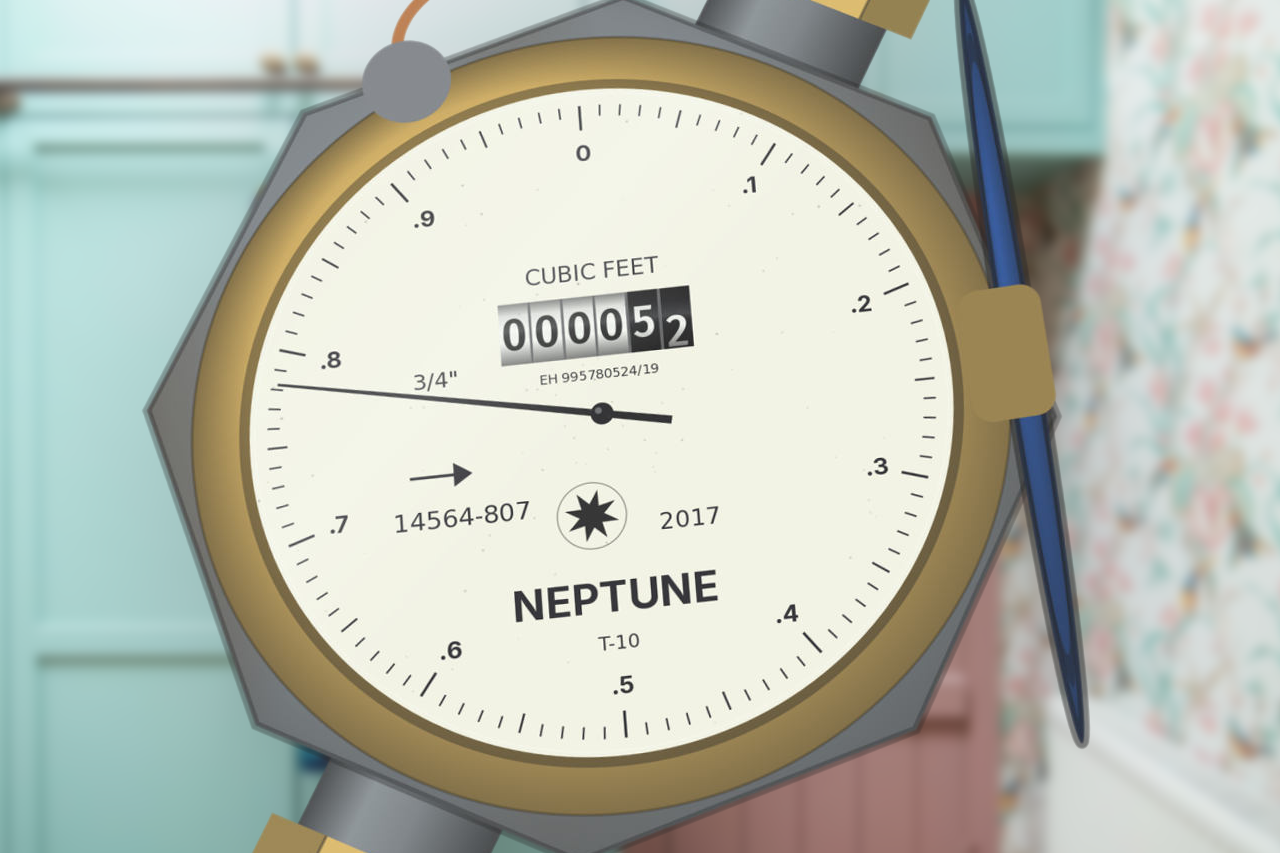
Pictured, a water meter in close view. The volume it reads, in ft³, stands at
51.78 ft³
